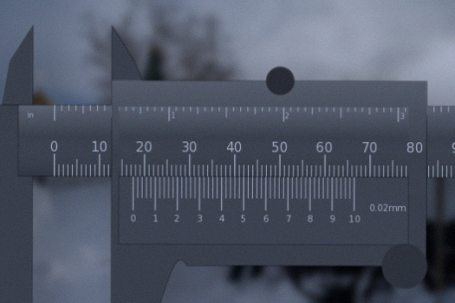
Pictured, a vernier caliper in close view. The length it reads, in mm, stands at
17.5 mm
